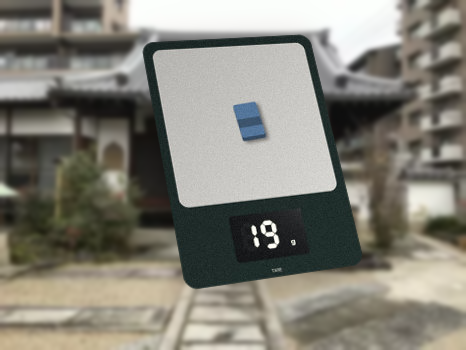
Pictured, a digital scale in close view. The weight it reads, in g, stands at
19 g
